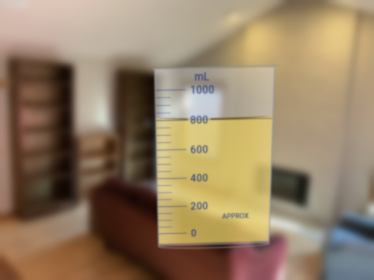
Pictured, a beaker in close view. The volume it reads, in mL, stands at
800 mL
